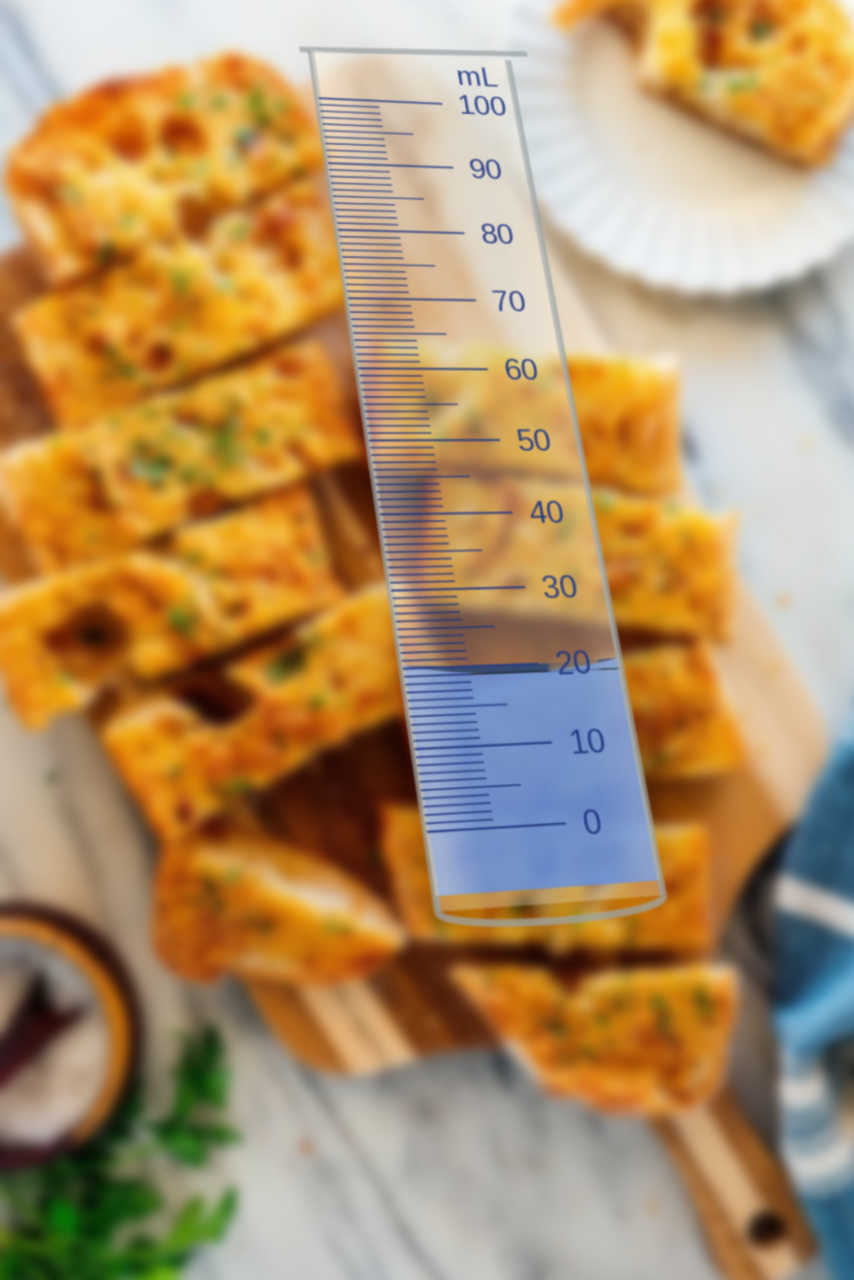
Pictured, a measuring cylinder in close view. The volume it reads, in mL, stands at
19 mL
